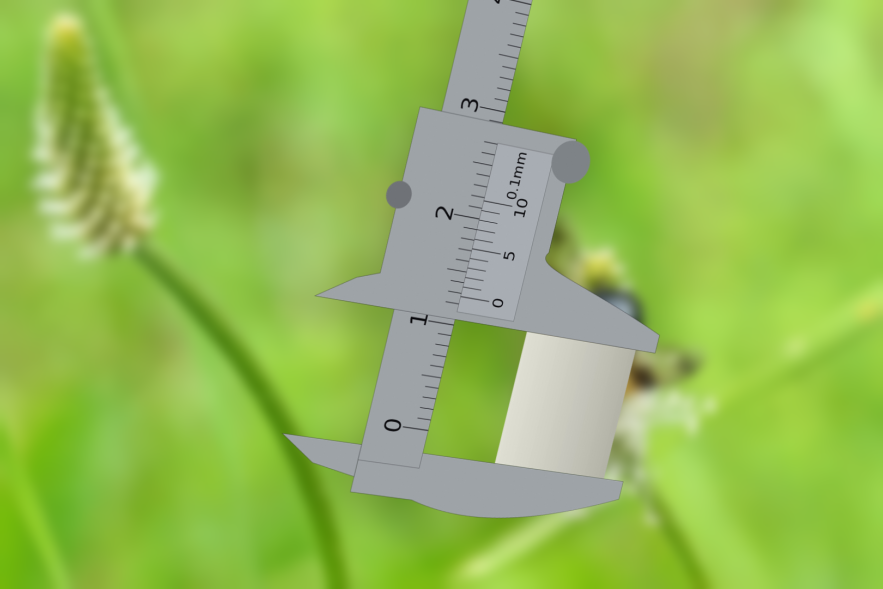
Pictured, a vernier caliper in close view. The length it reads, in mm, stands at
12.7 mm
